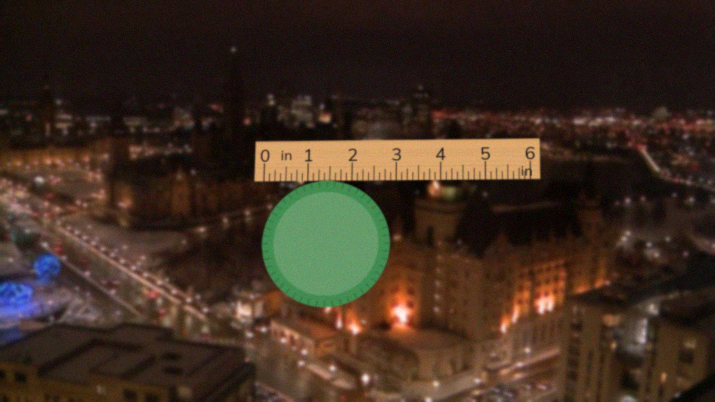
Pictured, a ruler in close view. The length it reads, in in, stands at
2.875 in
